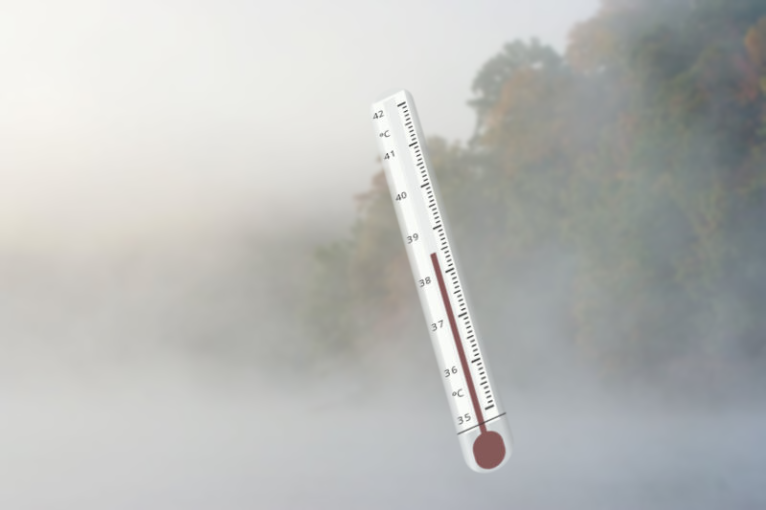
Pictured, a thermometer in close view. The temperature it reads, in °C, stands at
38.5 °C
